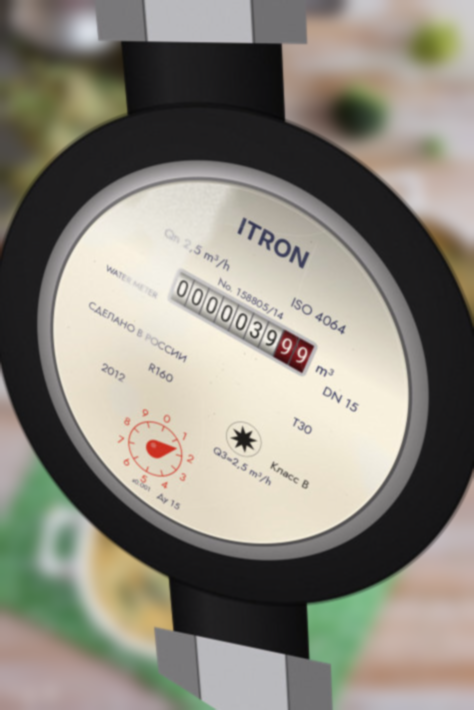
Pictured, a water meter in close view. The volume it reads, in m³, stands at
39.991 m³
